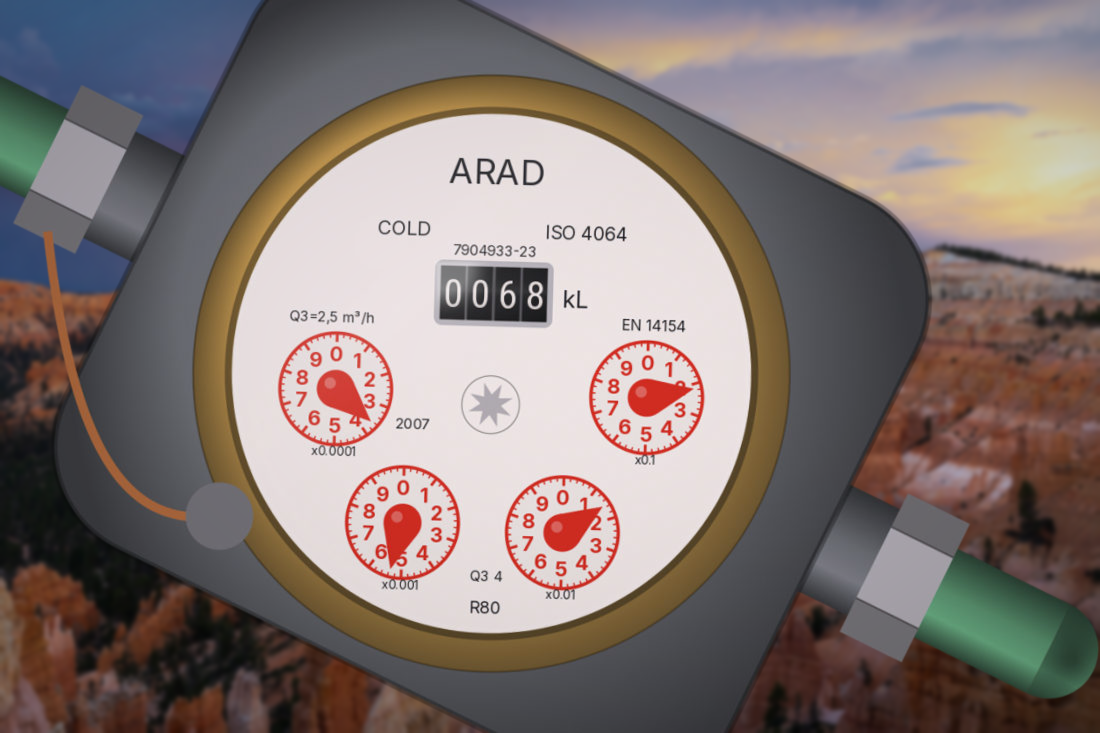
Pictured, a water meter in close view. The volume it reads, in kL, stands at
68.2153 kL
